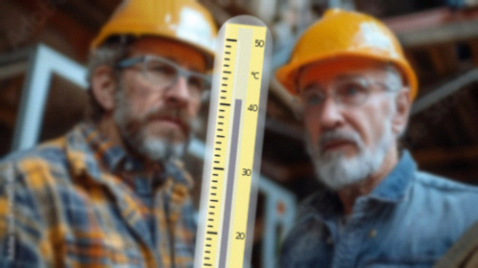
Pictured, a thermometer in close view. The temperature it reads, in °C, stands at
41 °C
